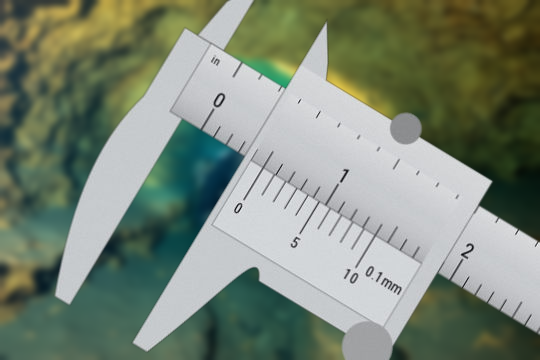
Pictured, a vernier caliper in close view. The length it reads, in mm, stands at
5.0 mm
